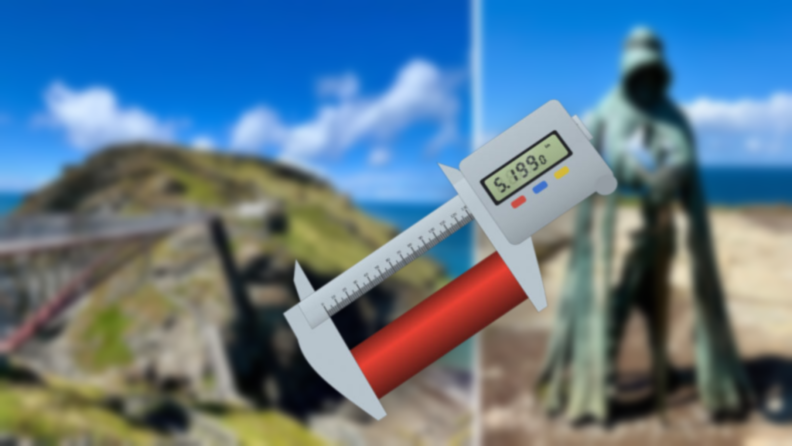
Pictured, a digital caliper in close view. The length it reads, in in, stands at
5.1990 in
